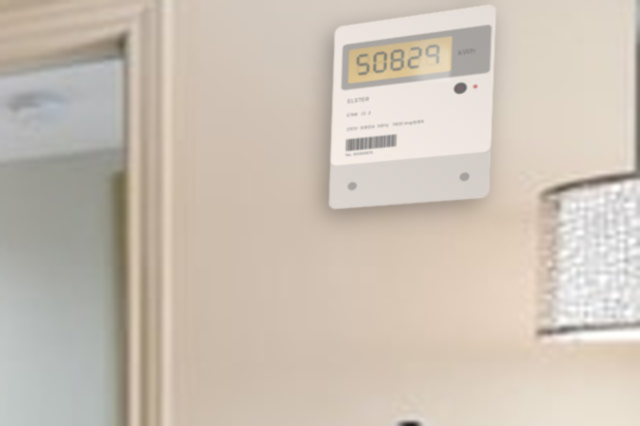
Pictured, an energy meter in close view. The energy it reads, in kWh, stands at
50829 kWh
